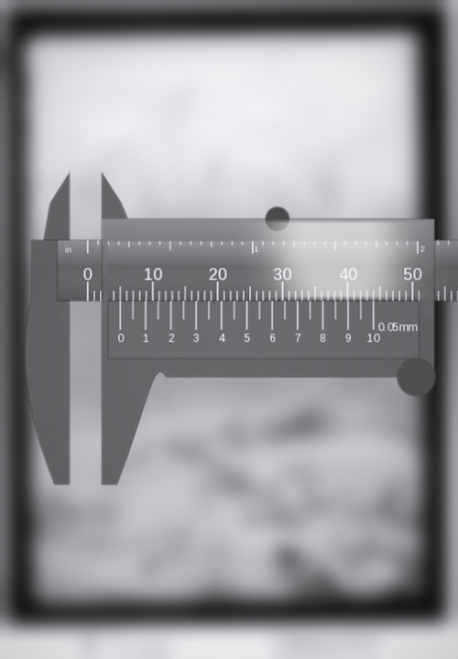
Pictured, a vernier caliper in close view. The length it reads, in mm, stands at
5.0 mm
